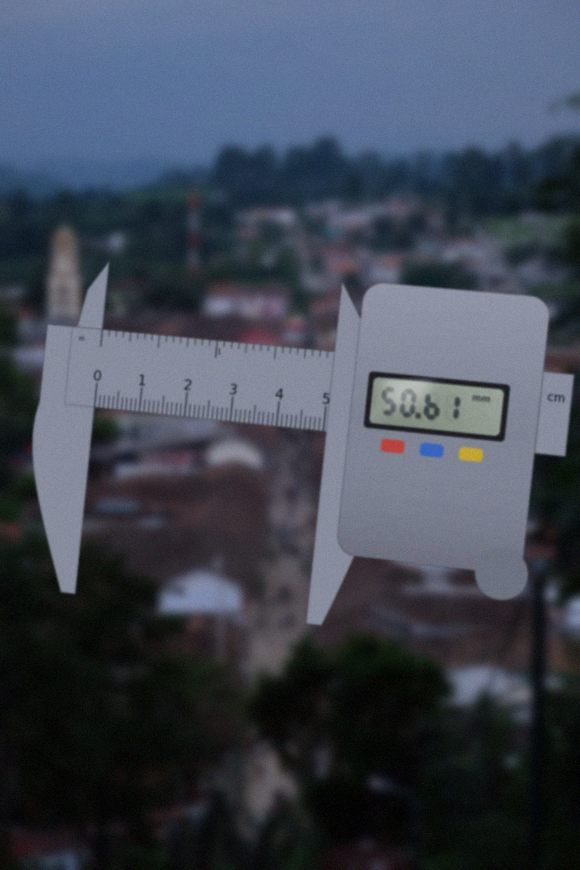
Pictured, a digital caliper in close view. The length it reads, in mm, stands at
50.61 mm
